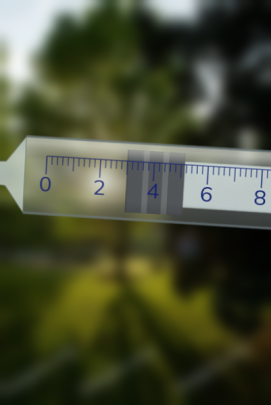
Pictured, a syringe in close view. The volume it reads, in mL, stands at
3 mL
